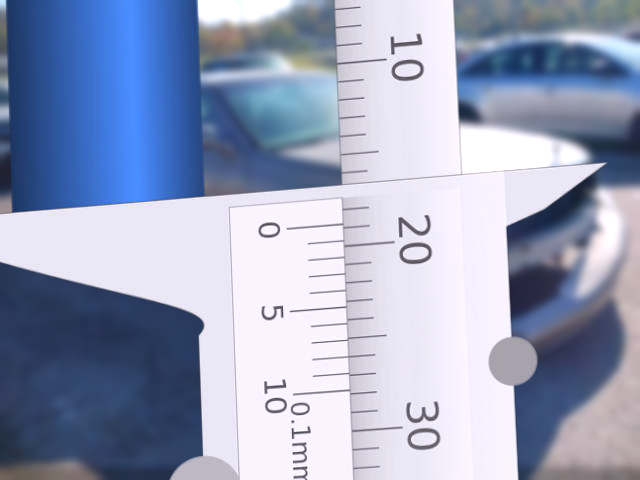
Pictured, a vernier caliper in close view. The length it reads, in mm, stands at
18.8 mm
